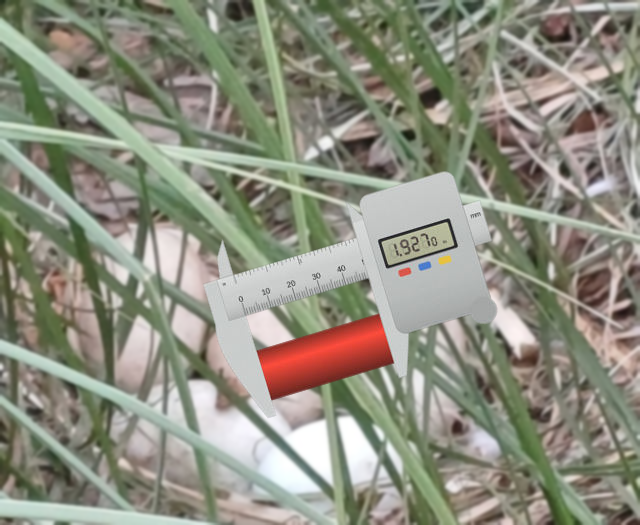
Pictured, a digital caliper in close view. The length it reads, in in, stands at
1.9270 in
